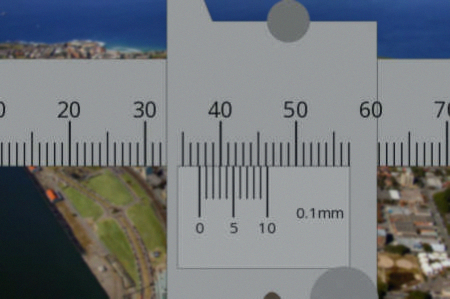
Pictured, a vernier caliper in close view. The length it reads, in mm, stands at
37.2 mm
